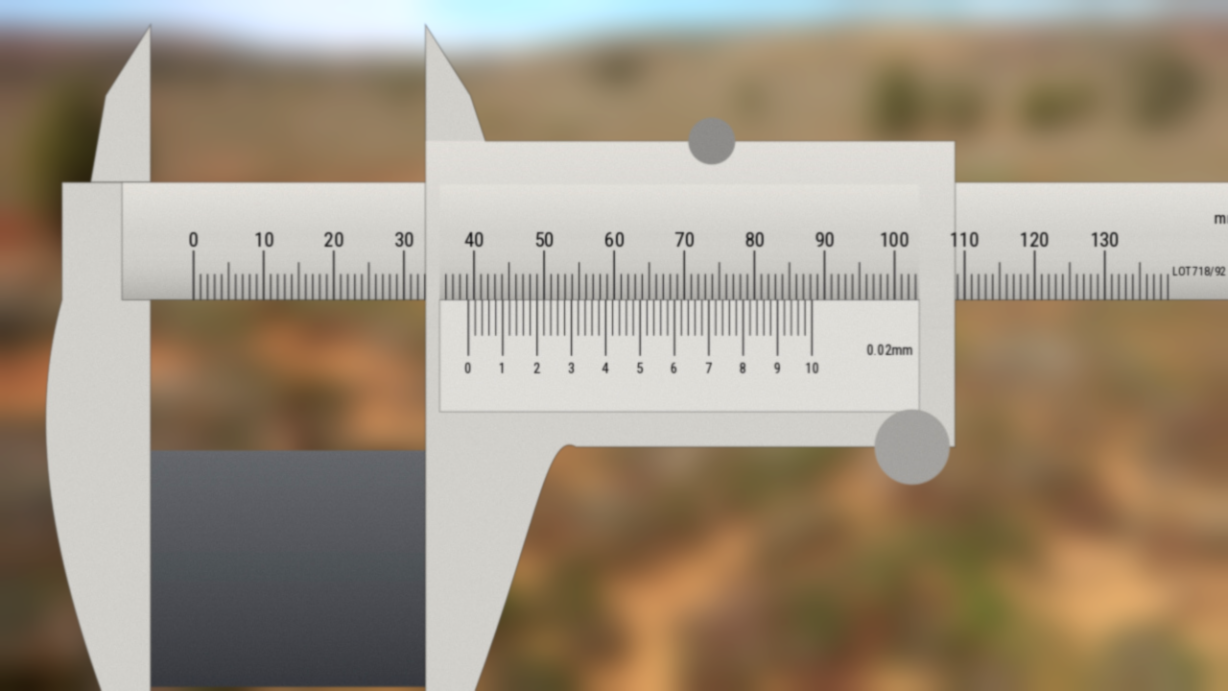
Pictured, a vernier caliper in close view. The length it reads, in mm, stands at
39.2 mm
